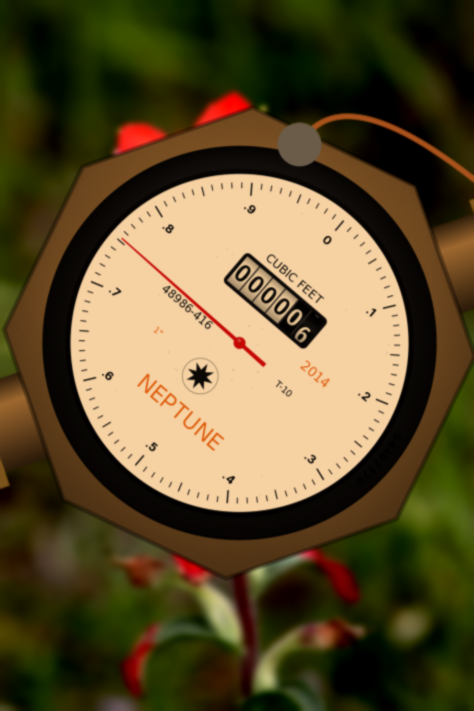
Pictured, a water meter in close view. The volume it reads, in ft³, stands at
5.75 ft³
